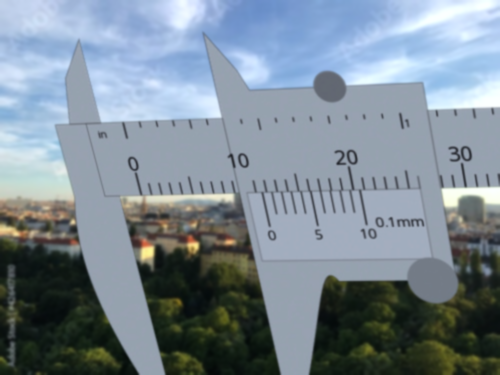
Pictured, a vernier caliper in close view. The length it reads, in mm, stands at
11.6 mm
